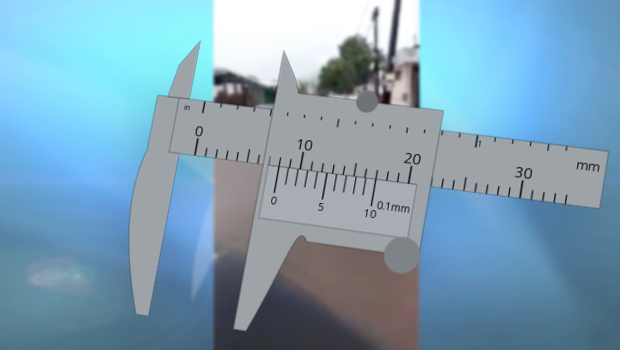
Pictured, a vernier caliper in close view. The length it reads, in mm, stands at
8.0 mm
